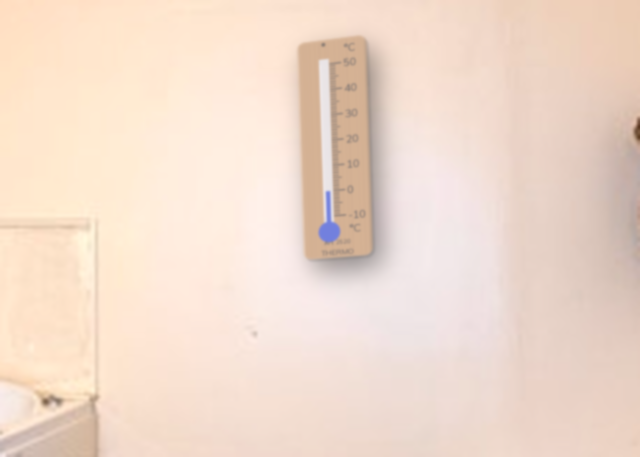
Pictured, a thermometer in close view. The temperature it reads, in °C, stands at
0 °C
